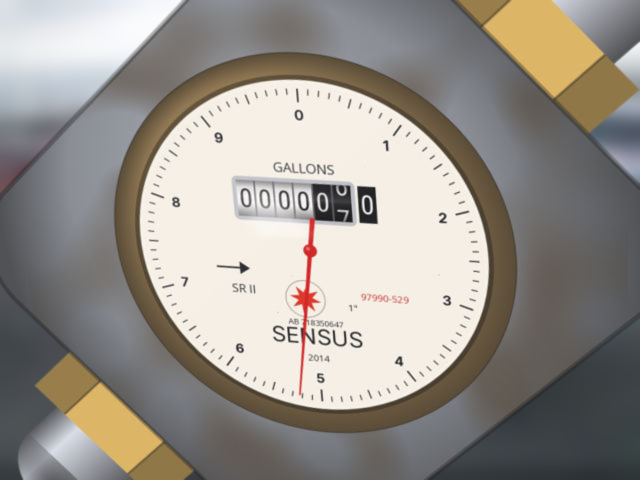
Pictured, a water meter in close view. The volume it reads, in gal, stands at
65.2 gal
